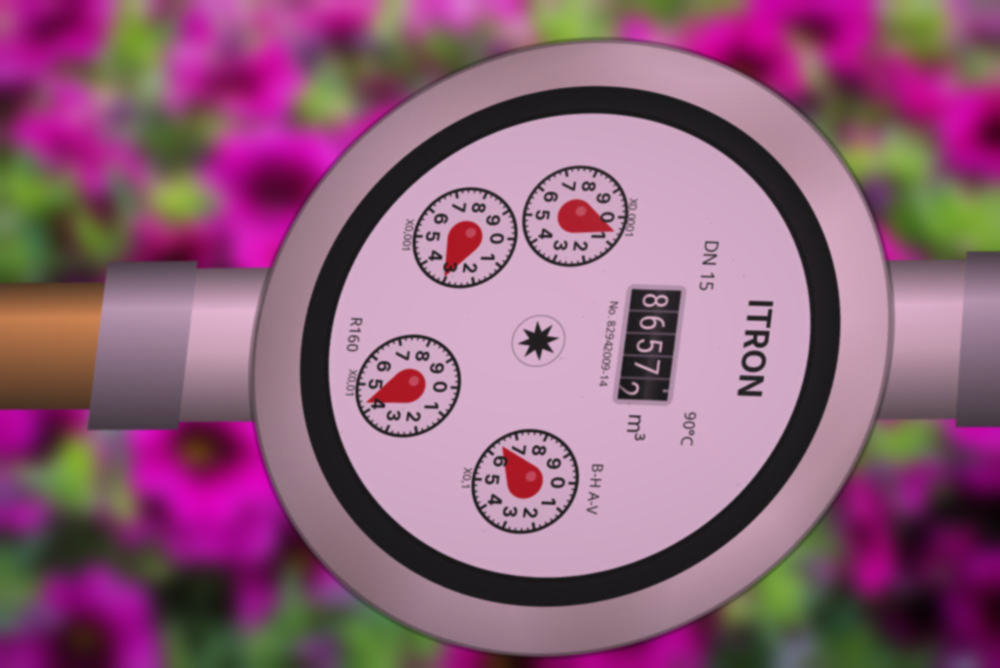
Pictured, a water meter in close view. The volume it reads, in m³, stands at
86571.6430 m³
